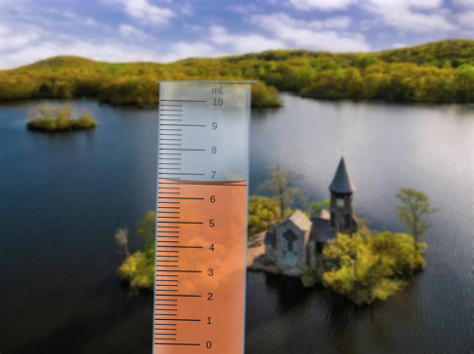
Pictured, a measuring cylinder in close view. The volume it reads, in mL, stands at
6.6 mL
